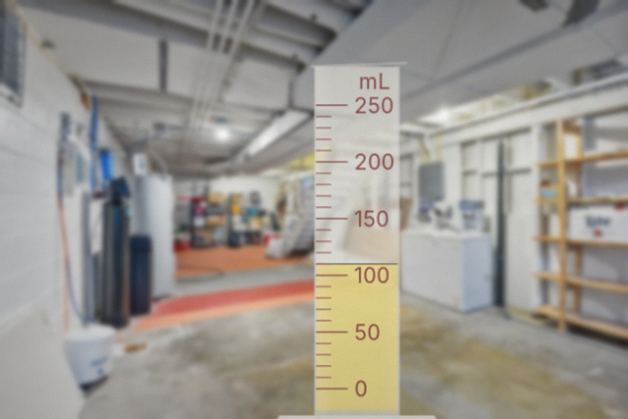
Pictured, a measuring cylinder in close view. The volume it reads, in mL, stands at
110 mL
